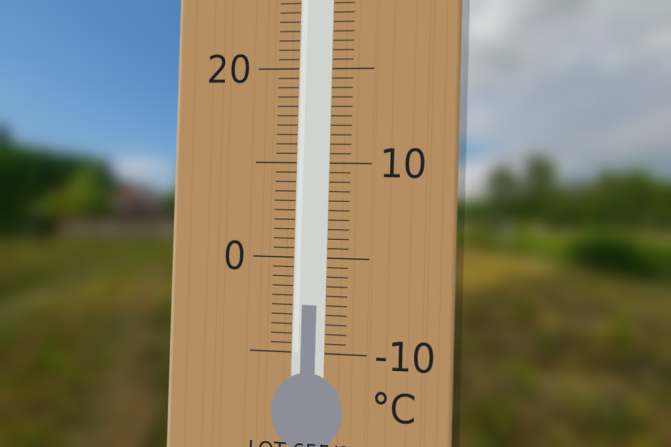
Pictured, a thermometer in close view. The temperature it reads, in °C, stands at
-5 °C
